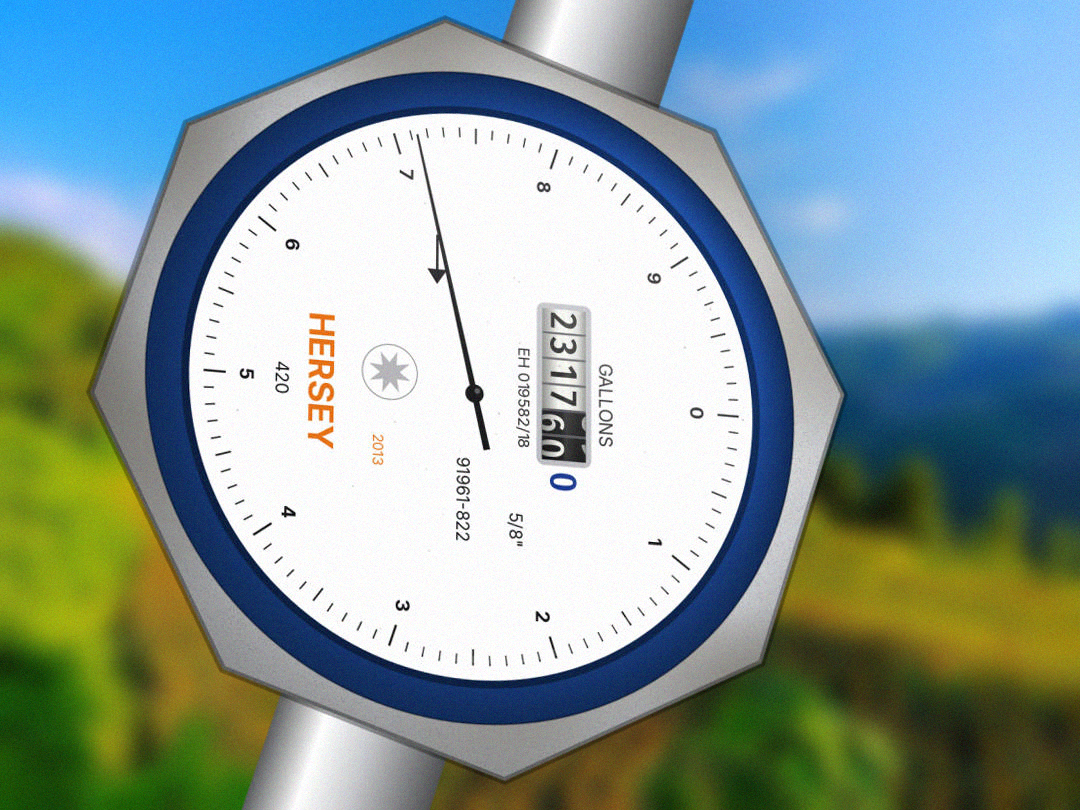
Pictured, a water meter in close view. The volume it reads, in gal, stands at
2317597.1 gal
